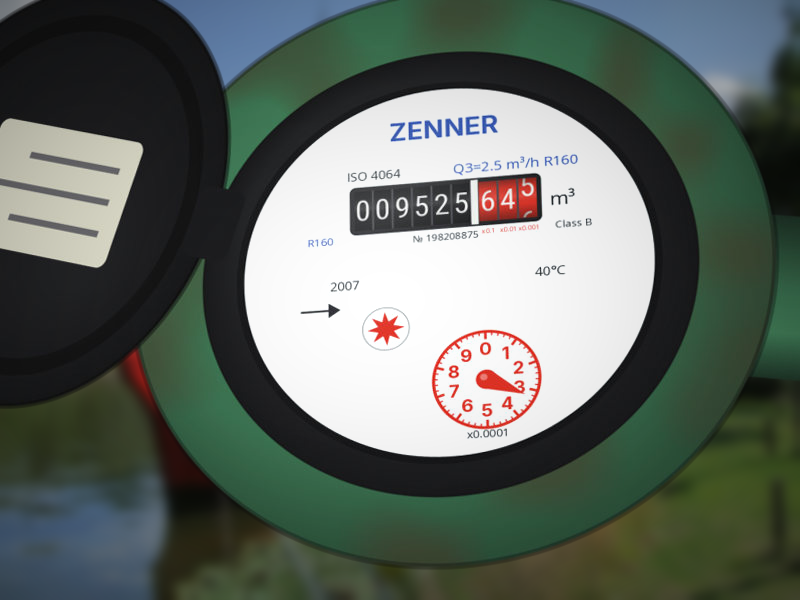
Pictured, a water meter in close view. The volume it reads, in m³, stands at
9525.6453 m³
